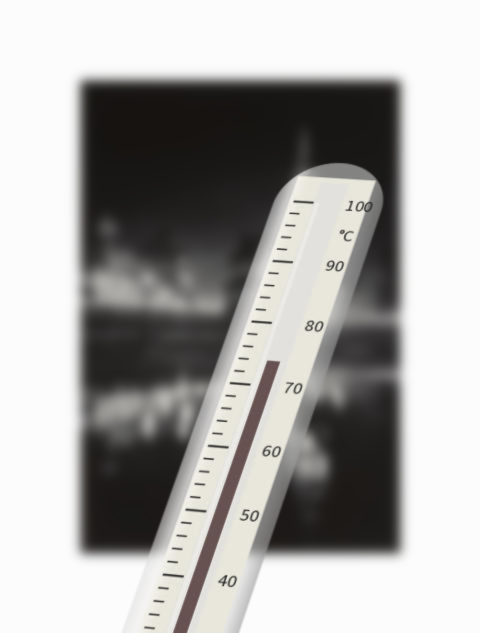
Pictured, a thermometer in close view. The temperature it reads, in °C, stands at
74 °C
